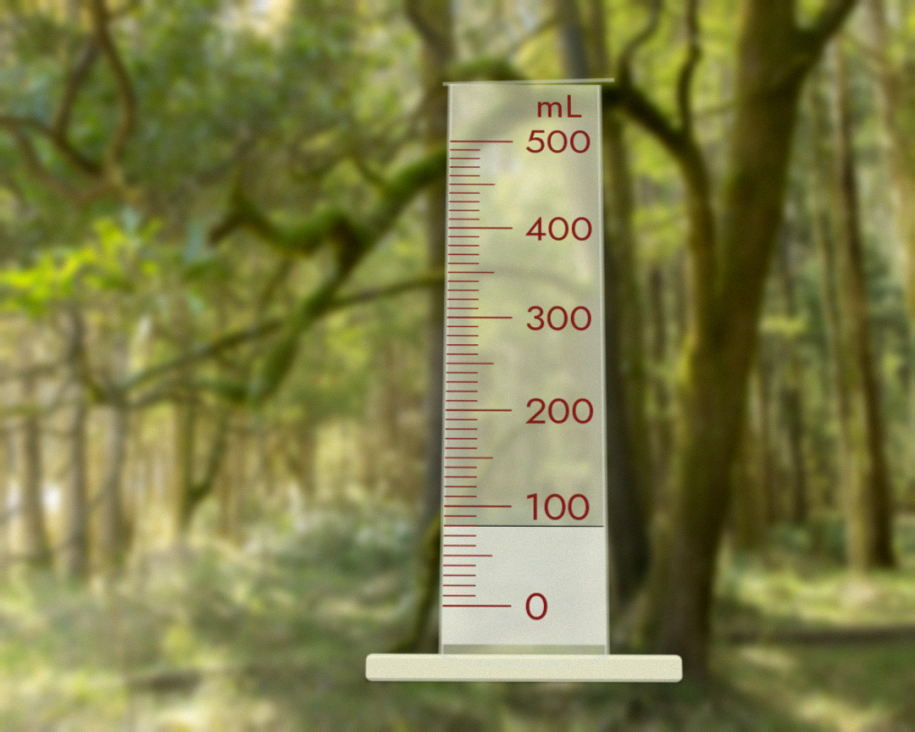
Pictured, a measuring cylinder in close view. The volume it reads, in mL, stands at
80 mL
